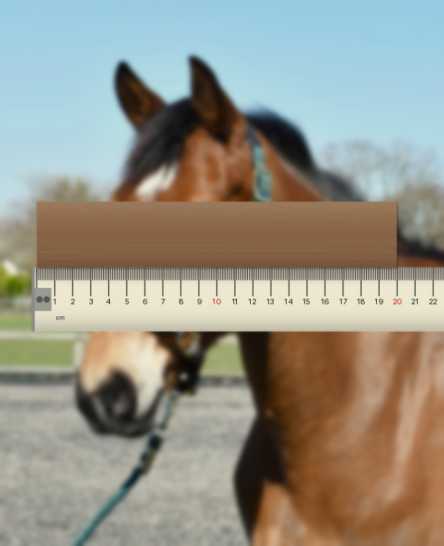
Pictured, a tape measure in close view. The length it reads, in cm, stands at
20 cm
